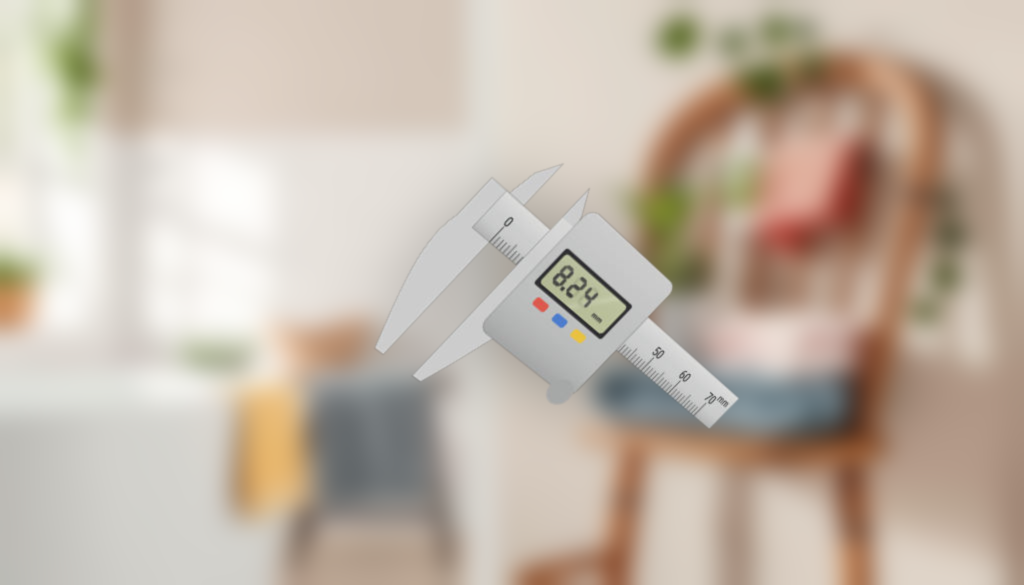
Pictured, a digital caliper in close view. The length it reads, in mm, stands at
8.24 mm
